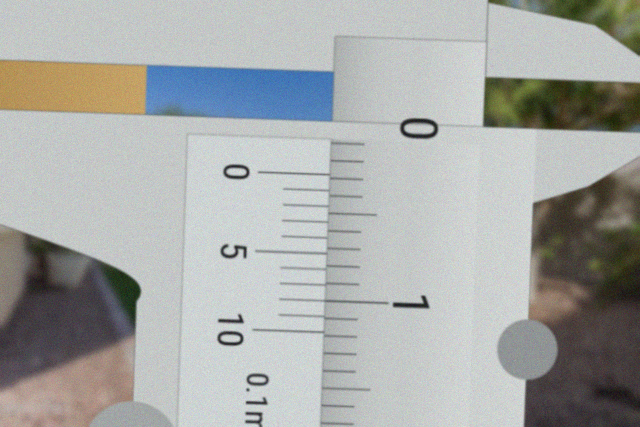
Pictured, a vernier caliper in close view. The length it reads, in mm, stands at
2.8 mm
